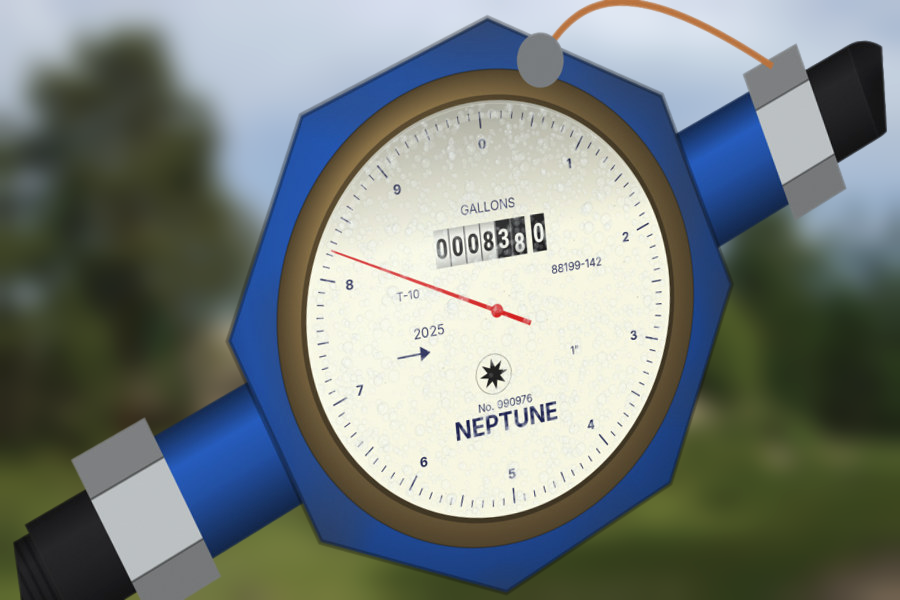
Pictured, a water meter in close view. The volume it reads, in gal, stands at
8378.2 gal
